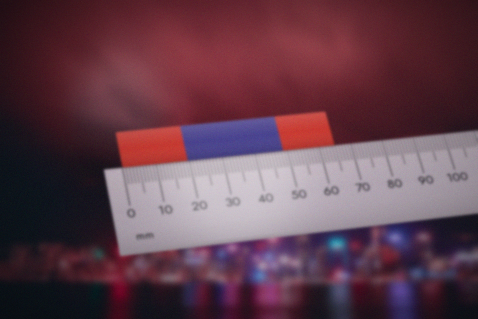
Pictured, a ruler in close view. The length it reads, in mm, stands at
65 mm
